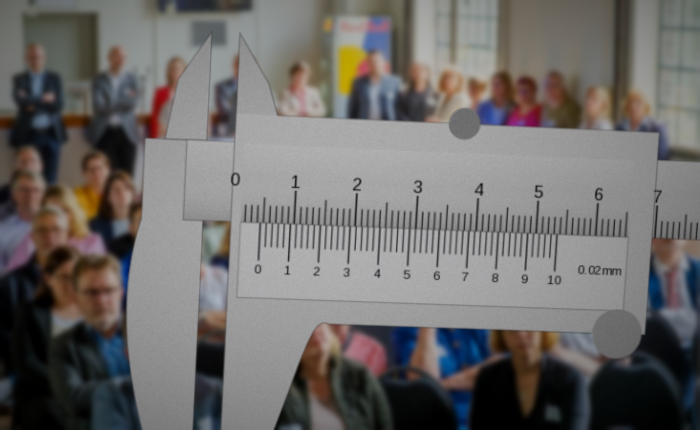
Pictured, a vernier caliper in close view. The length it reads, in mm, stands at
4.5 mm
